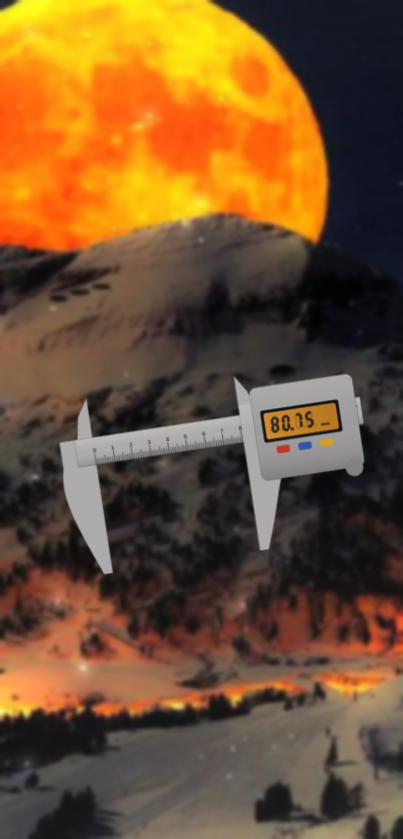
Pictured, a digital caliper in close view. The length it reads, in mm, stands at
80.75 mm
